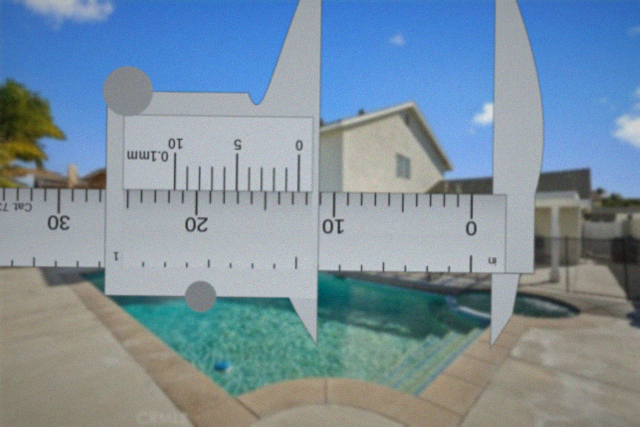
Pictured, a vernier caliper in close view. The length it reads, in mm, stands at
12.6 mm
